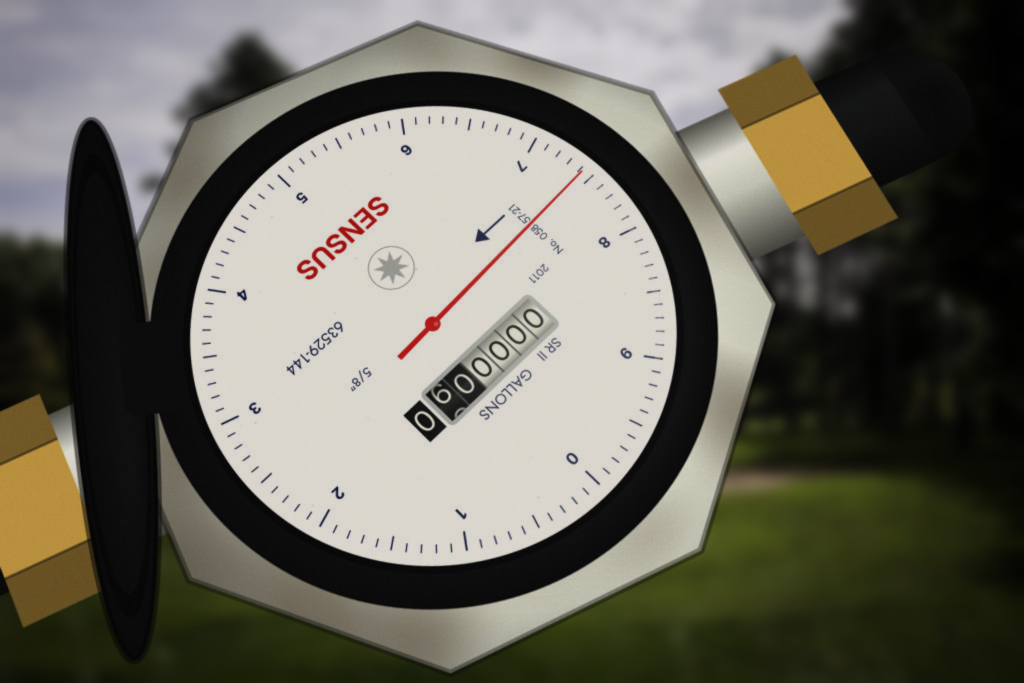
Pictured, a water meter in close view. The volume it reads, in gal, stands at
87.4 gal
